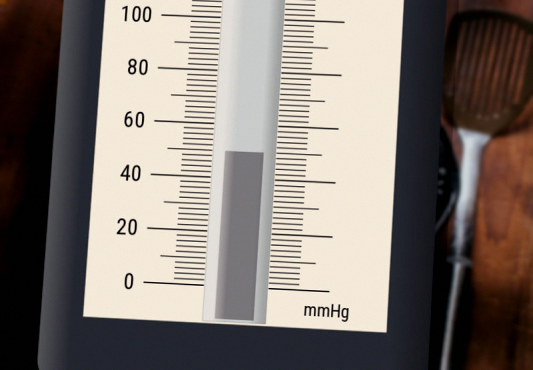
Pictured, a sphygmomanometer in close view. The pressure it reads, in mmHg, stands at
50 mmHg
